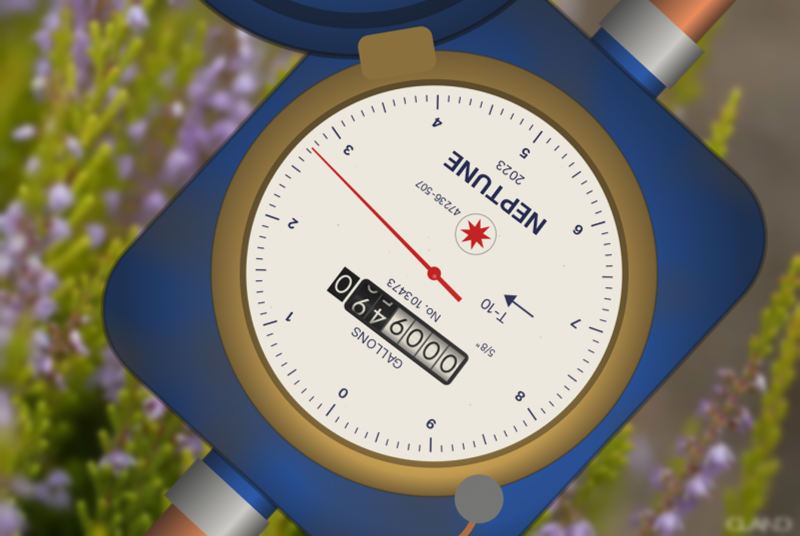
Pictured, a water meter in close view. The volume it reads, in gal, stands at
9492.7 gal
